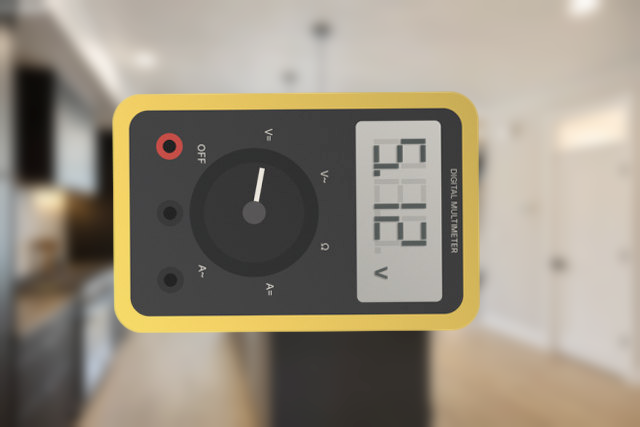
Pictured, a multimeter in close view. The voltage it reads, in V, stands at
5.12 V
